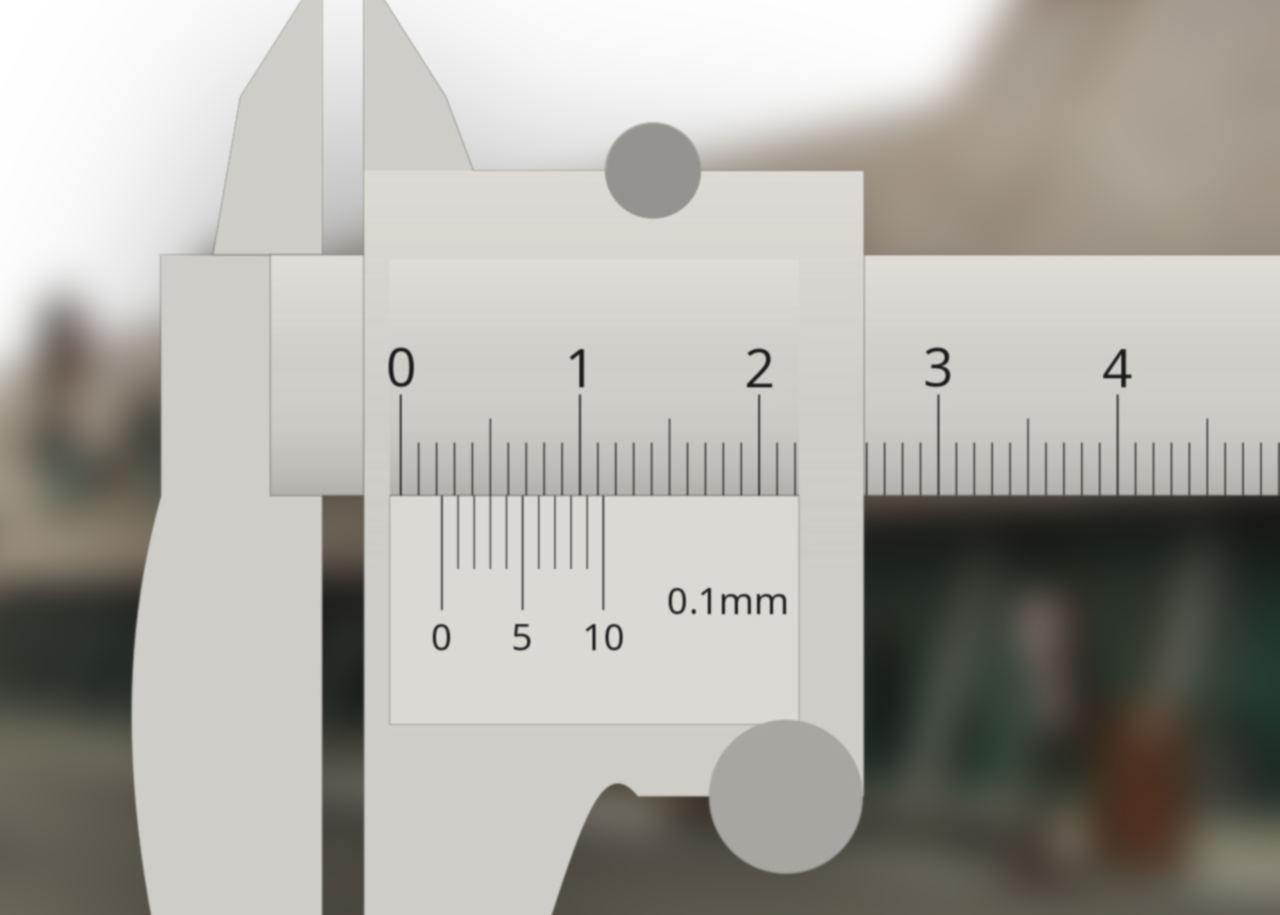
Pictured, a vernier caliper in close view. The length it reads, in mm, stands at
2.3 mm
